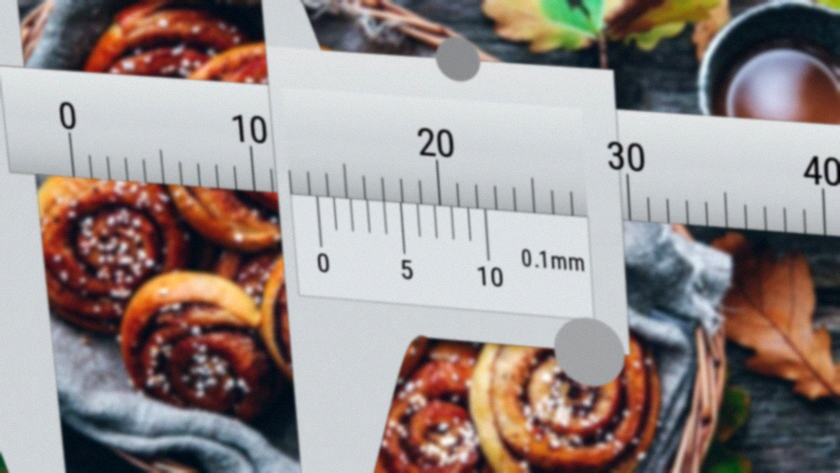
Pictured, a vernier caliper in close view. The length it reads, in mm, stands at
13.4 mm
